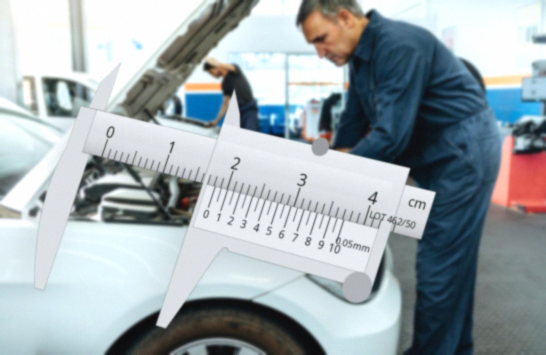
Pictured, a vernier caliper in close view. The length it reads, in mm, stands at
18.2 mm
